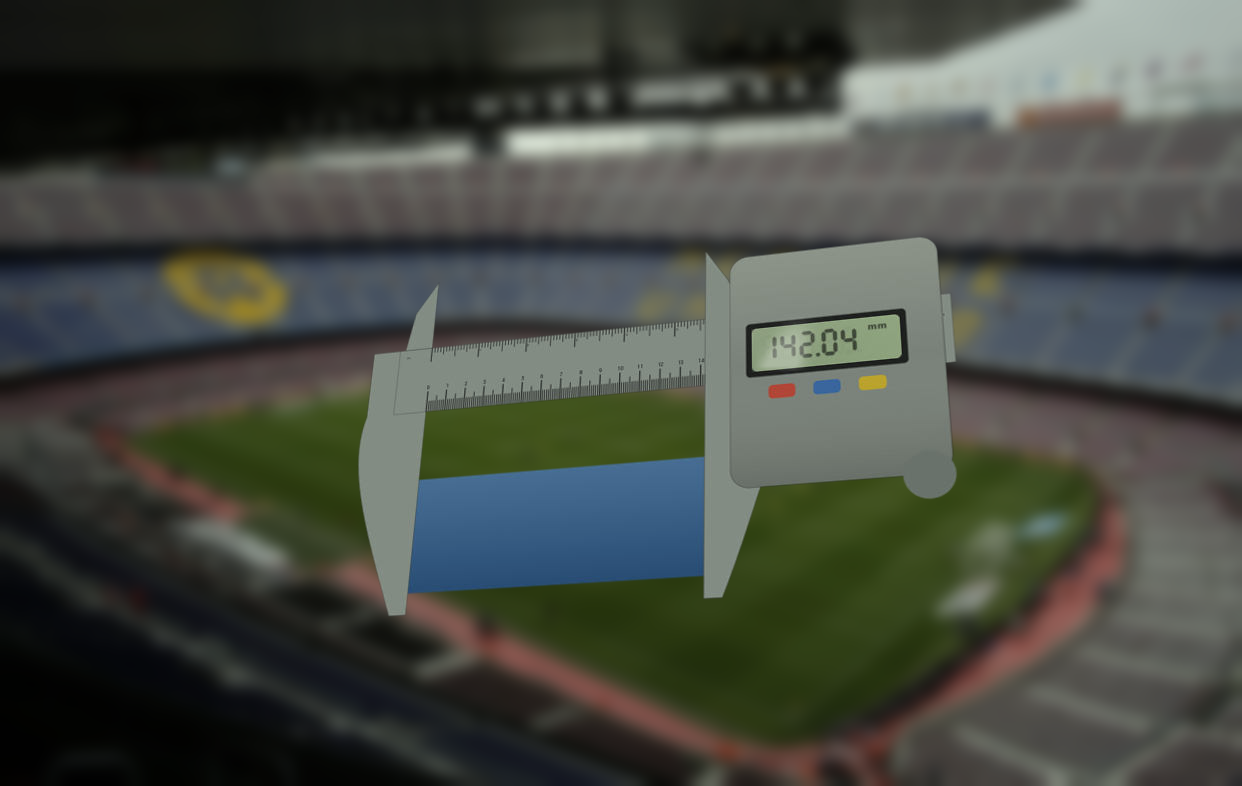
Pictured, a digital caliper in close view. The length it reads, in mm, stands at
142.04 mm
